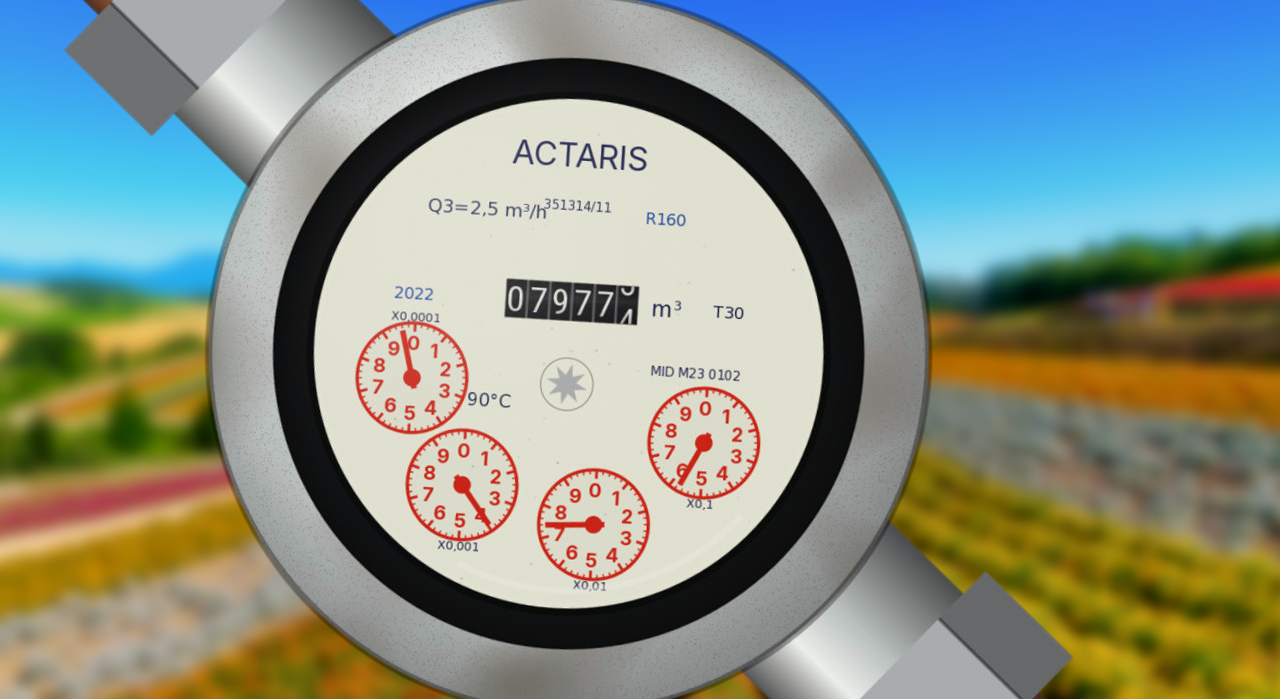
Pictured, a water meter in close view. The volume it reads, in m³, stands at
79773.5739 m³
